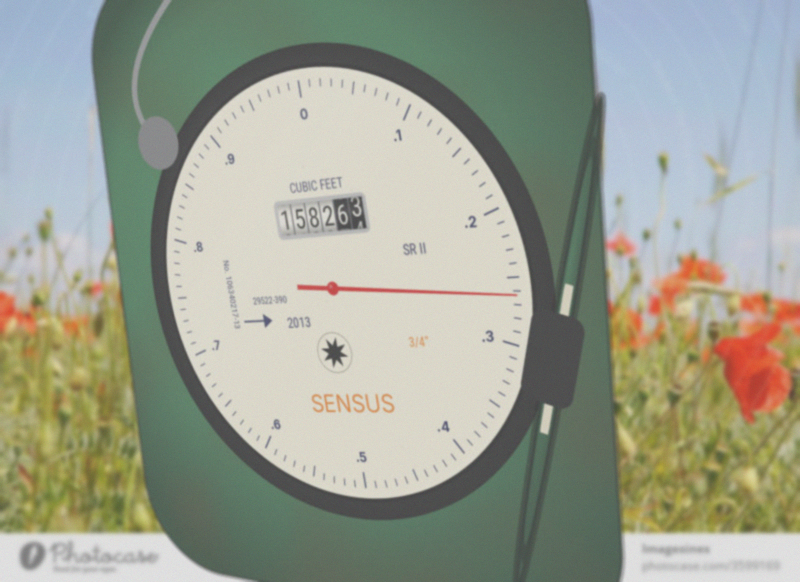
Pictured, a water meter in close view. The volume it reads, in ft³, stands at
158263.26 ft³
